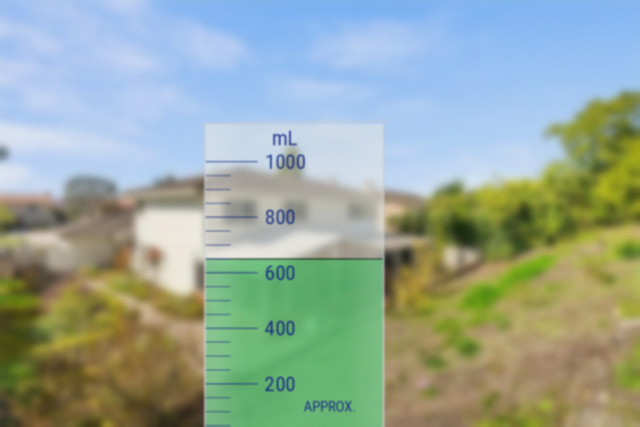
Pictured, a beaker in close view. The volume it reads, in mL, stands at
650 mL
